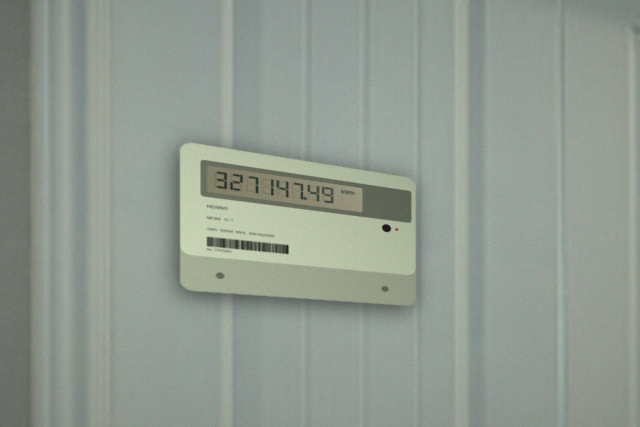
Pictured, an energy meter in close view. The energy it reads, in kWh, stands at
327147.49 kWh
